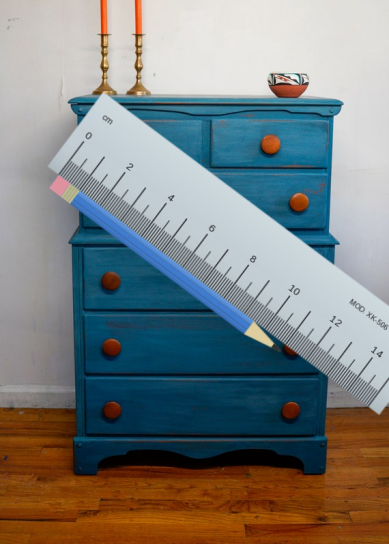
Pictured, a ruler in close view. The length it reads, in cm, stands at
11 cm
